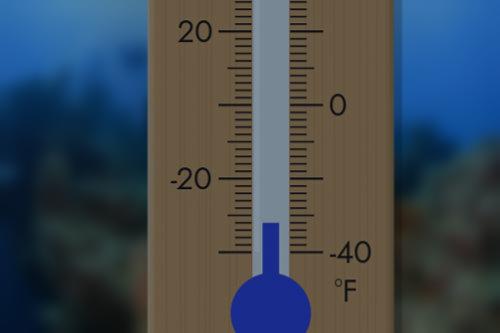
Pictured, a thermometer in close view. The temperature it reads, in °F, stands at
-32 °F
